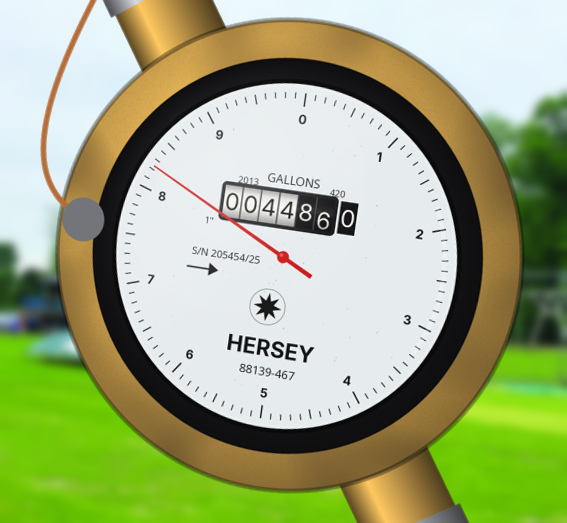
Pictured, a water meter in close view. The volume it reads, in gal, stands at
44858.2 gal
